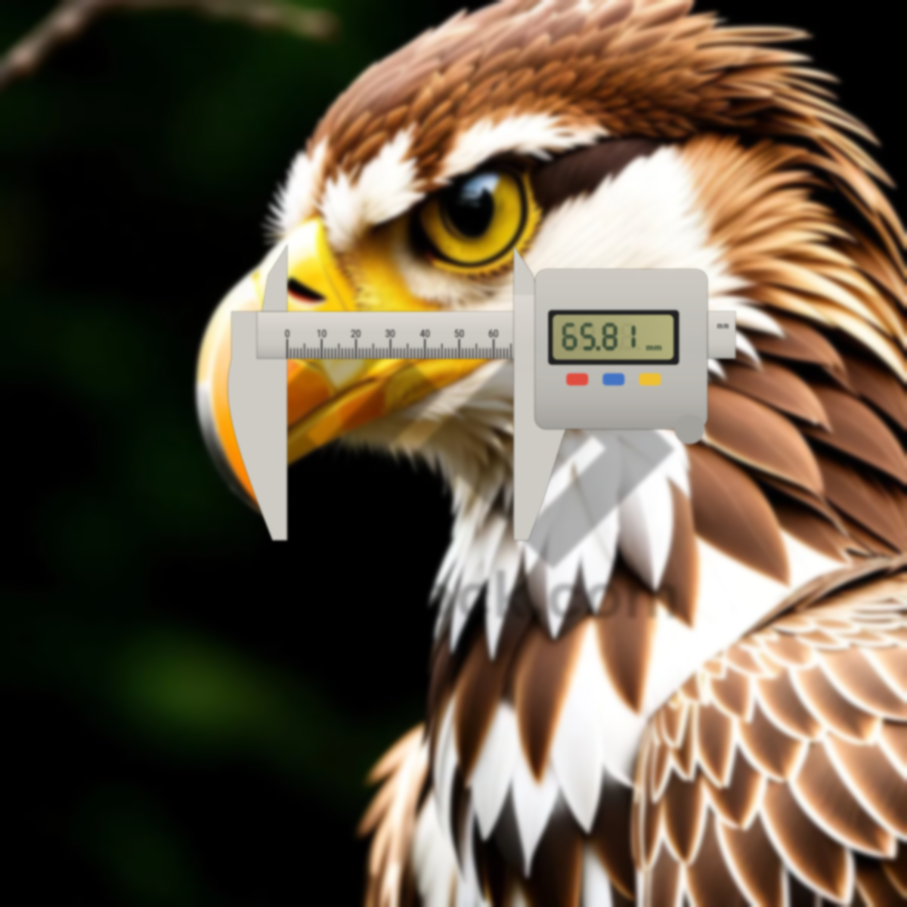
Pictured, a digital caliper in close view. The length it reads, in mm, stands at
65.81 mm
